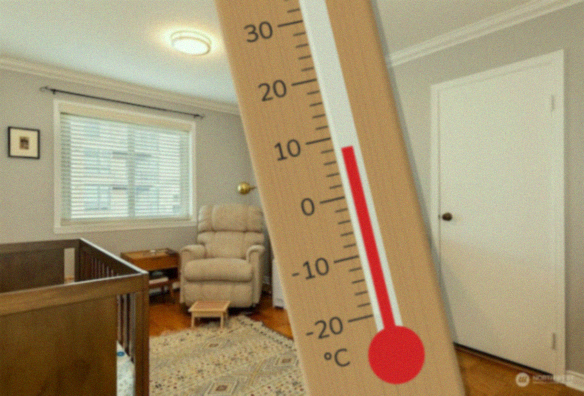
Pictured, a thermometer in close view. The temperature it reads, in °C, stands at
8 °C
